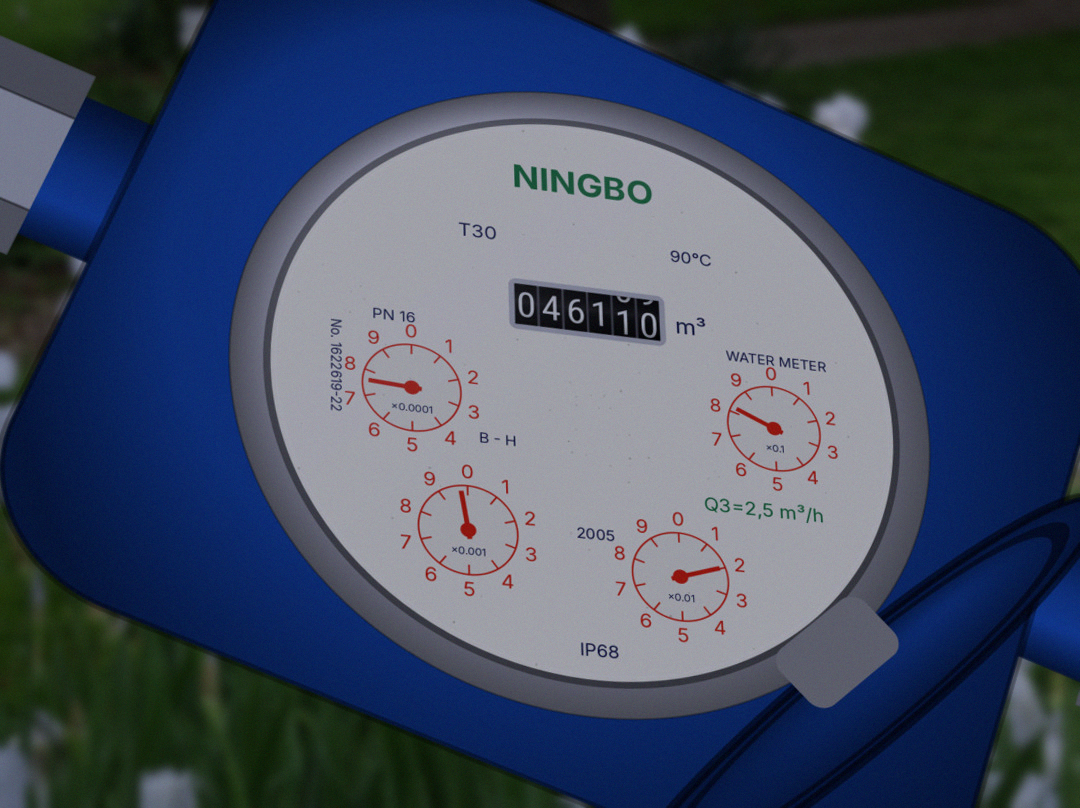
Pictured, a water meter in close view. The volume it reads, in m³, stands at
46109.8197 m³
